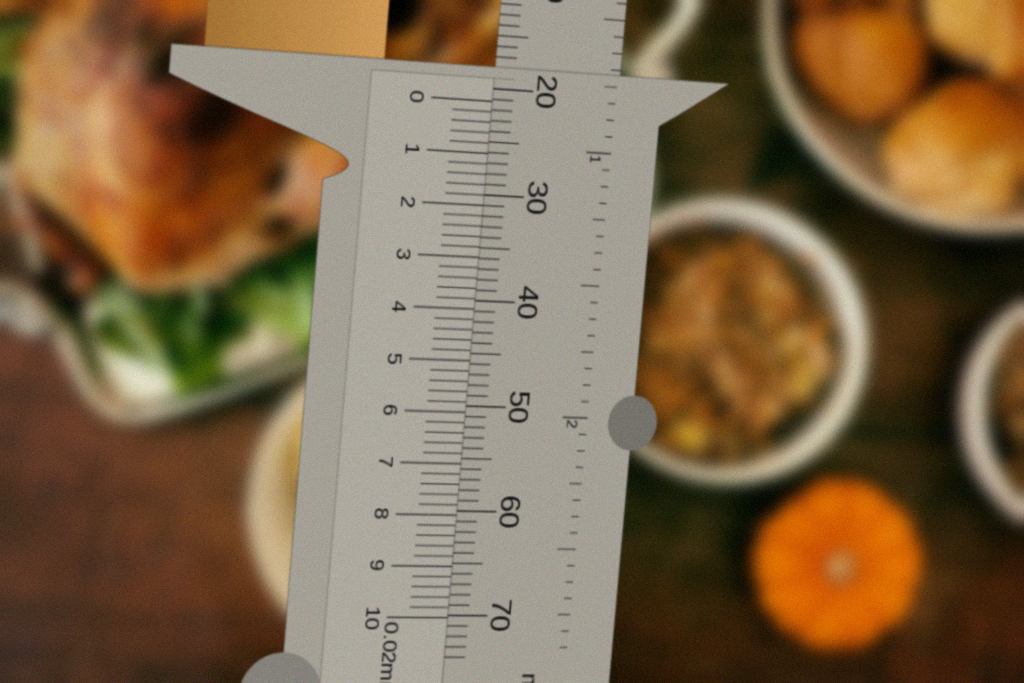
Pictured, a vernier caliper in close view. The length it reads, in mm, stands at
21.2 mm
